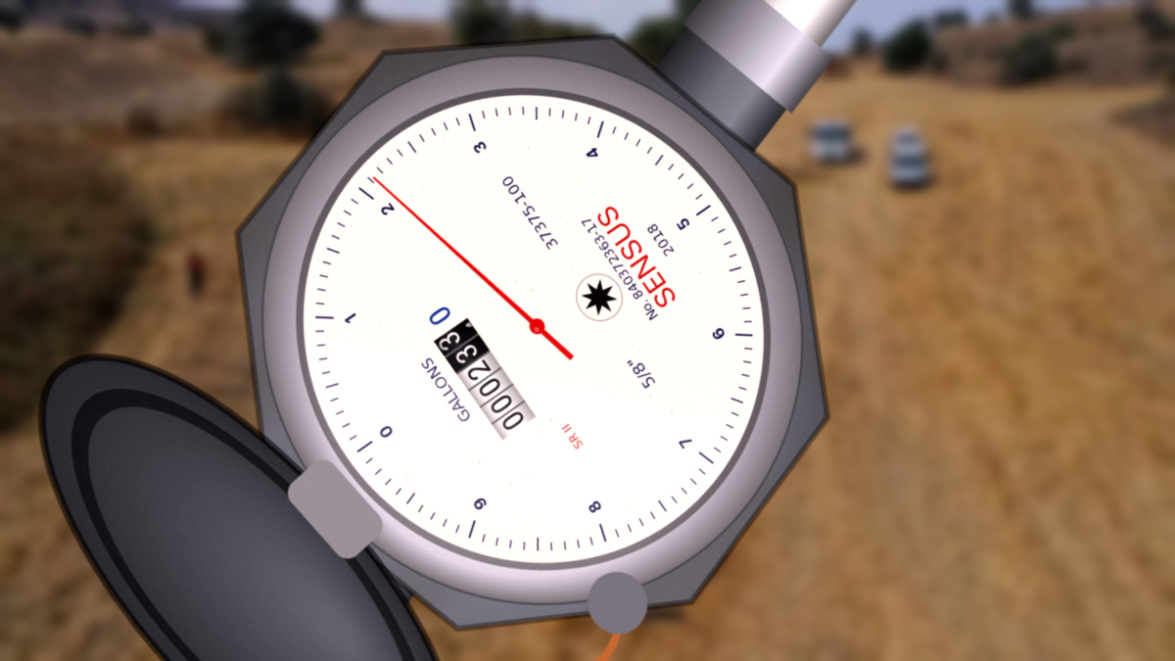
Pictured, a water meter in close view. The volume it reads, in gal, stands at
2332.1 gal
